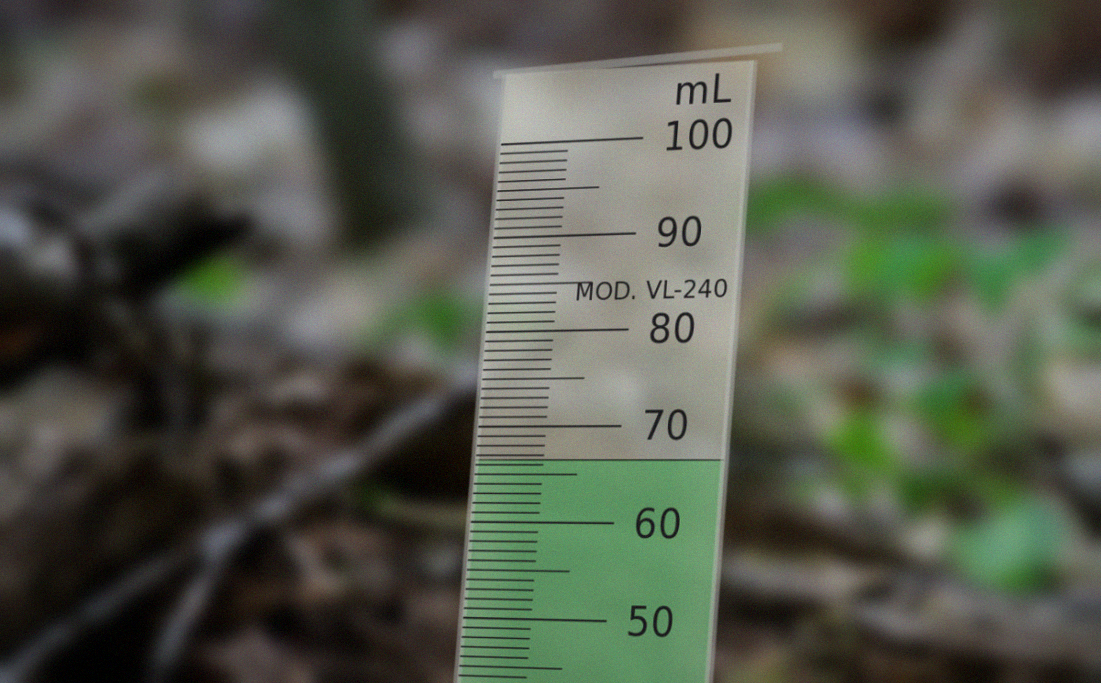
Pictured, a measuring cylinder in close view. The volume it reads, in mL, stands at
66.5 mL
